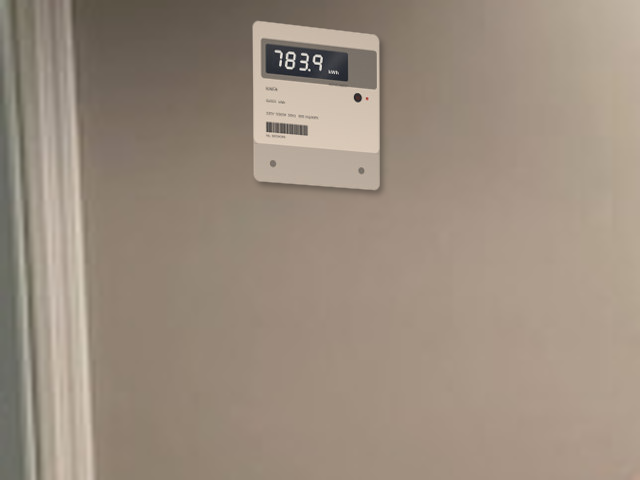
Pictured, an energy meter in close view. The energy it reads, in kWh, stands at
783.9 kWh
